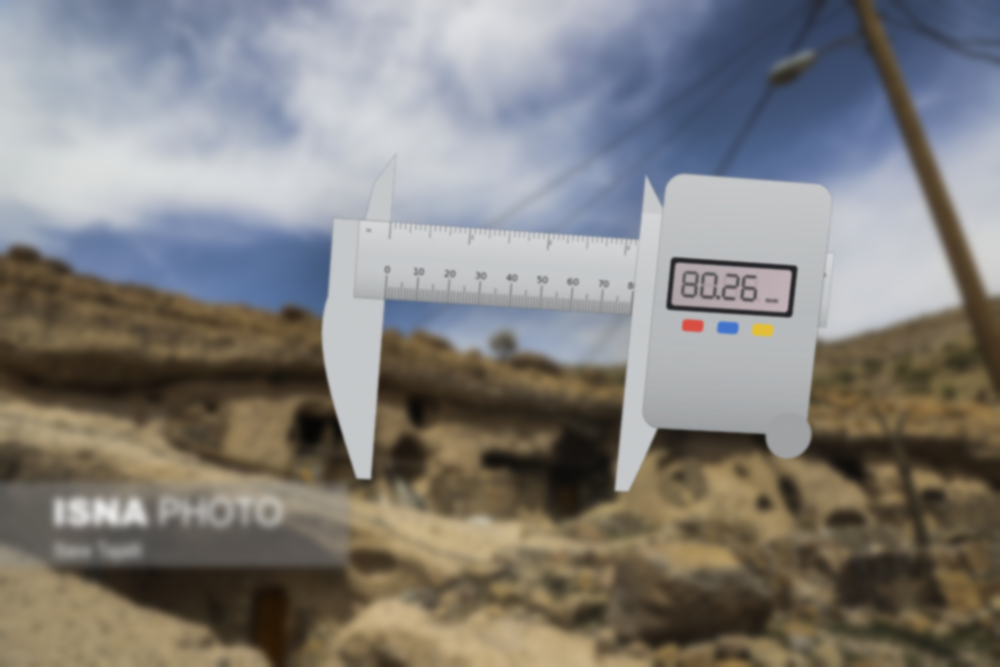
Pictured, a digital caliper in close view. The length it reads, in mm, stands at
80.26 mm
